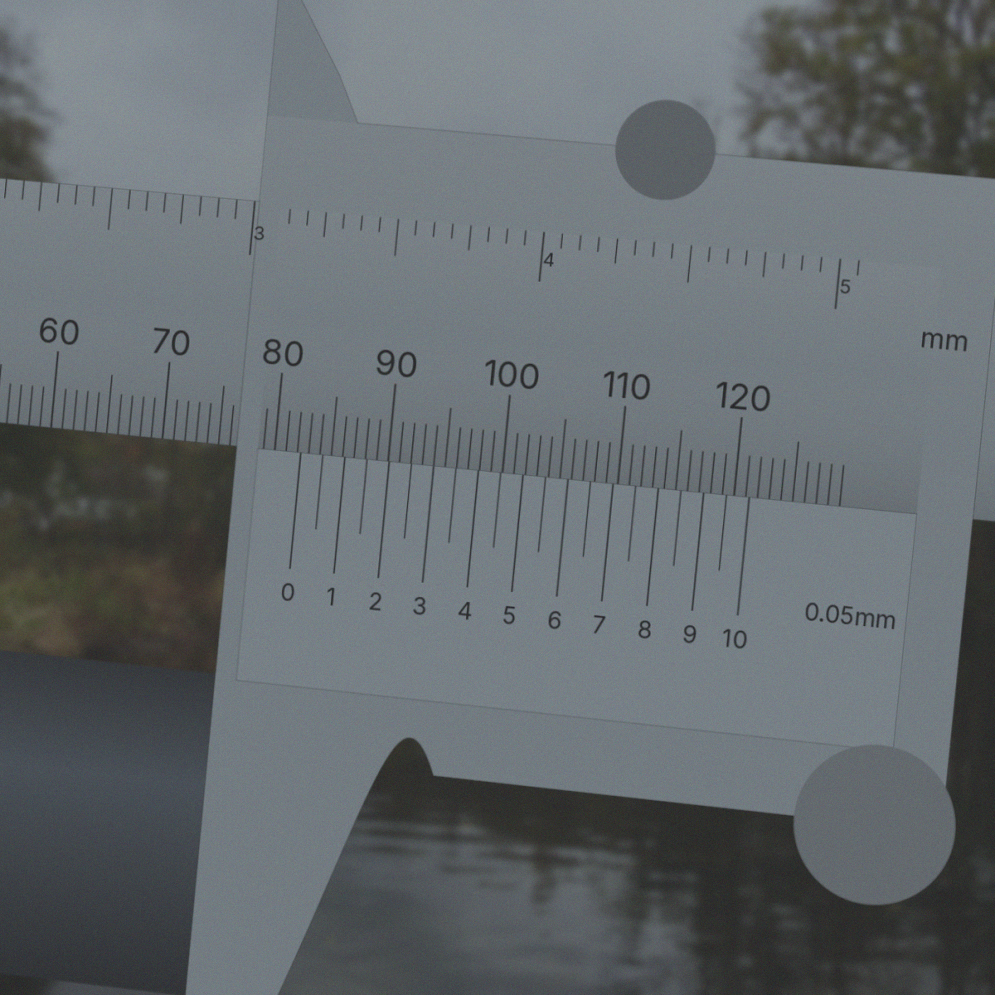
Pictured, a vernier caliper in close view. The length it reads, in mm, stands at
82.3 mm
